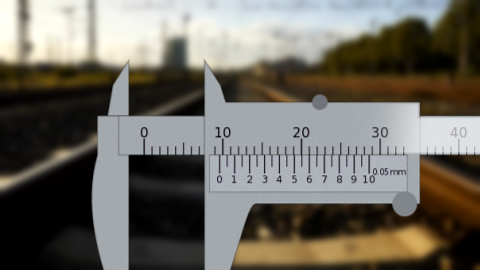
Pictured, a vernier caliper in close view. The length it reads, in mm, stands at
9.6 mm
